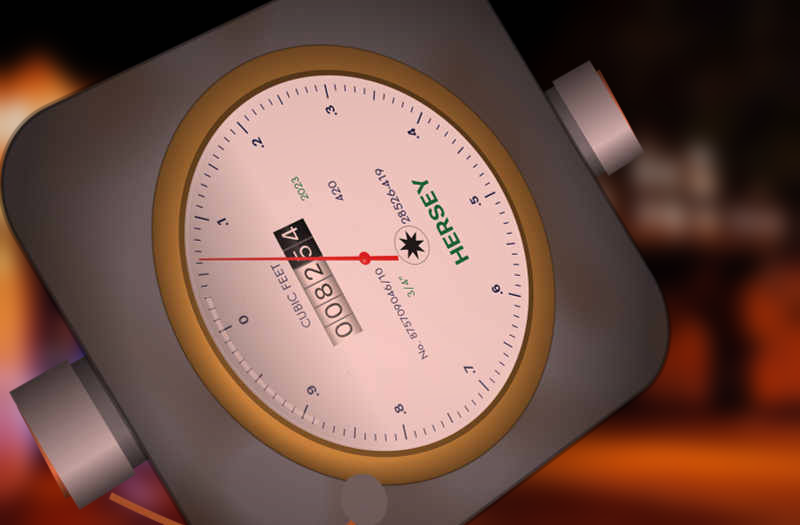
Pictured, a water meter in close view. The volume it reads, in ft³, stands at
8254.06 ft³
